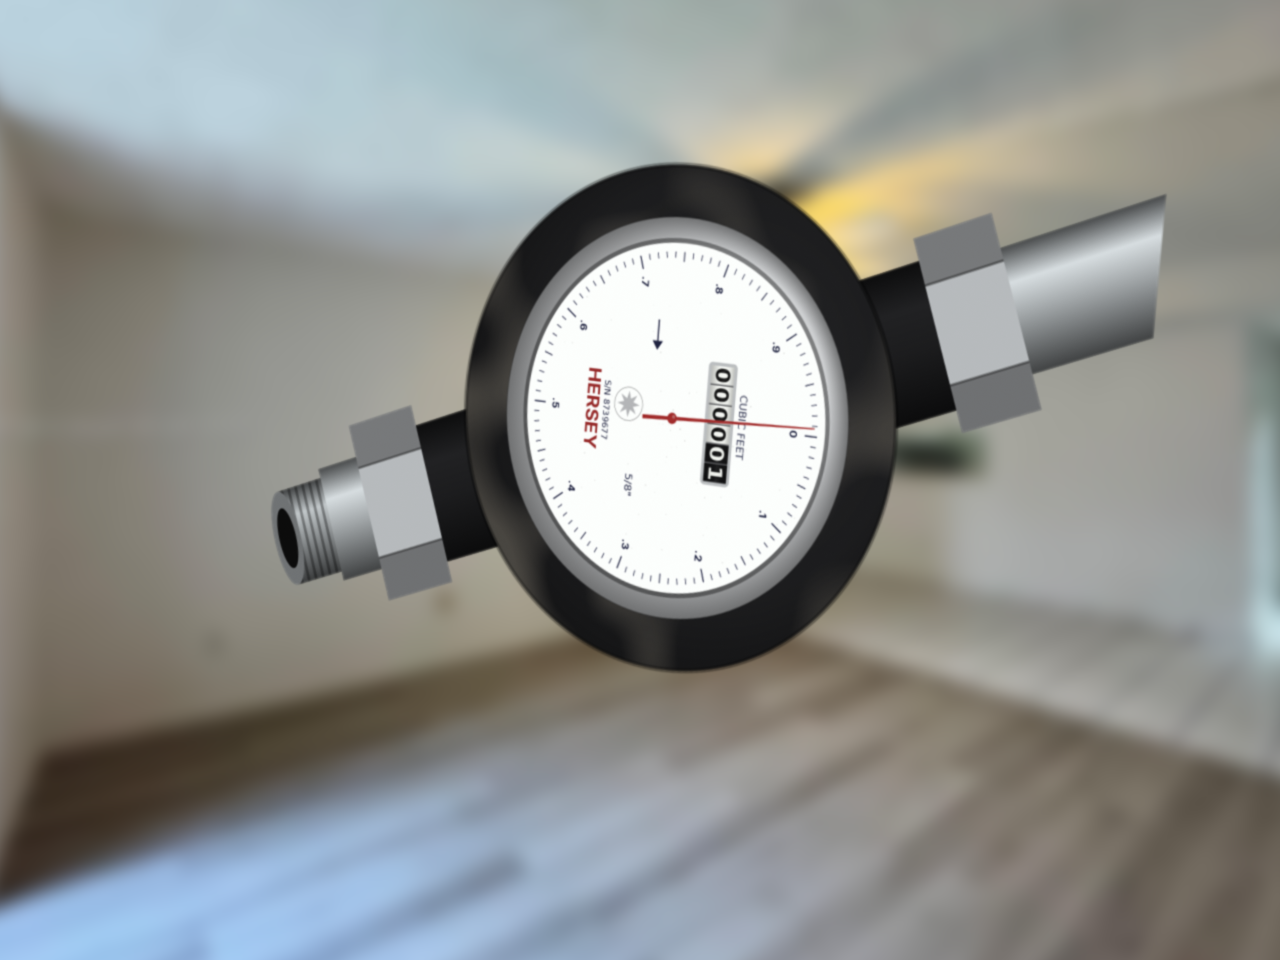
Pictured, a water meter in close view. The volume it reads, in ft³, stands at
0.99 ft³
